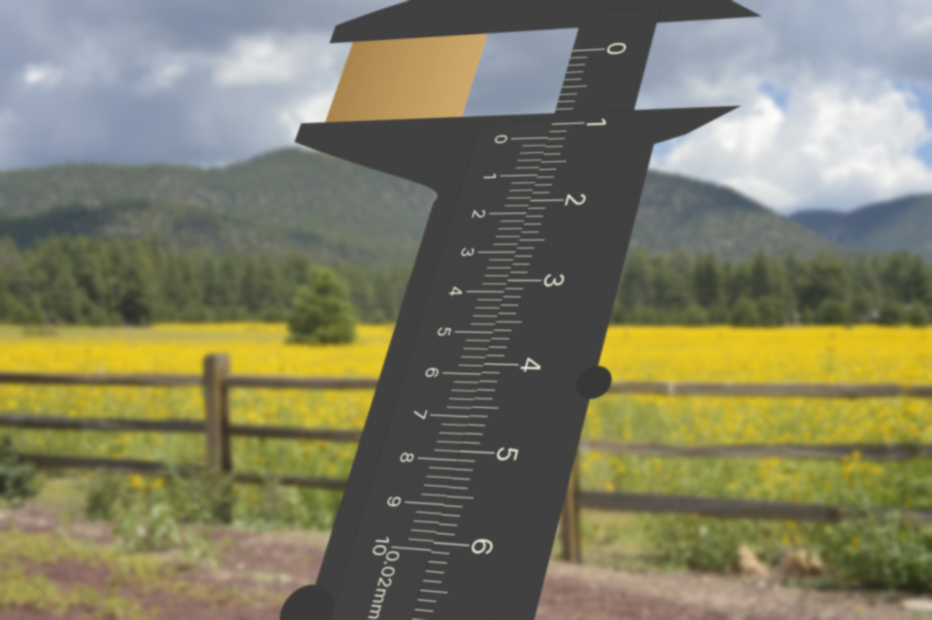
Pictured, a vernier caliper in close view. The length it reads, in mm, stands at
11.8 mm
